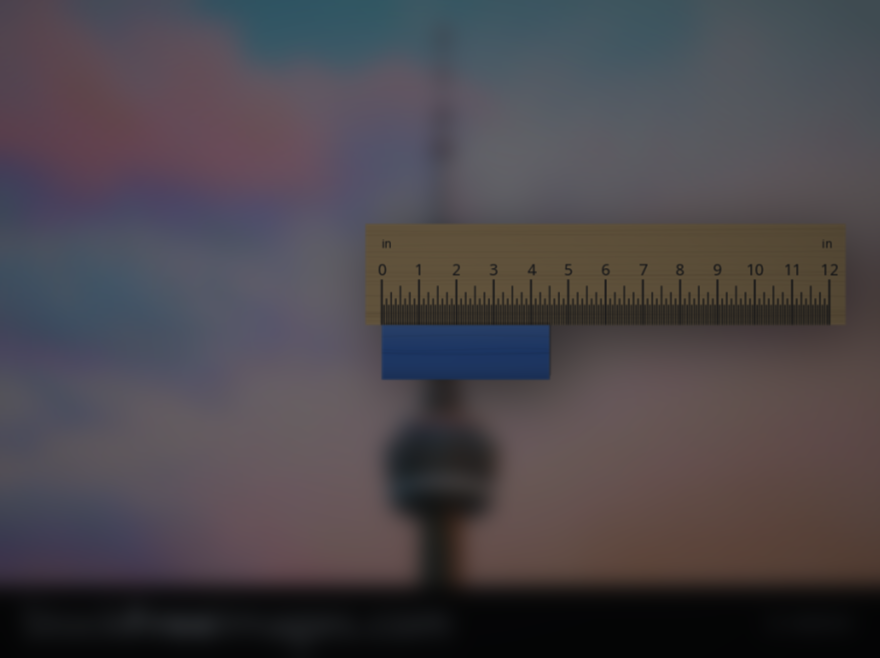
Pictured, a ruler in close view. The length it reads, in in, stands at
4.5 in
